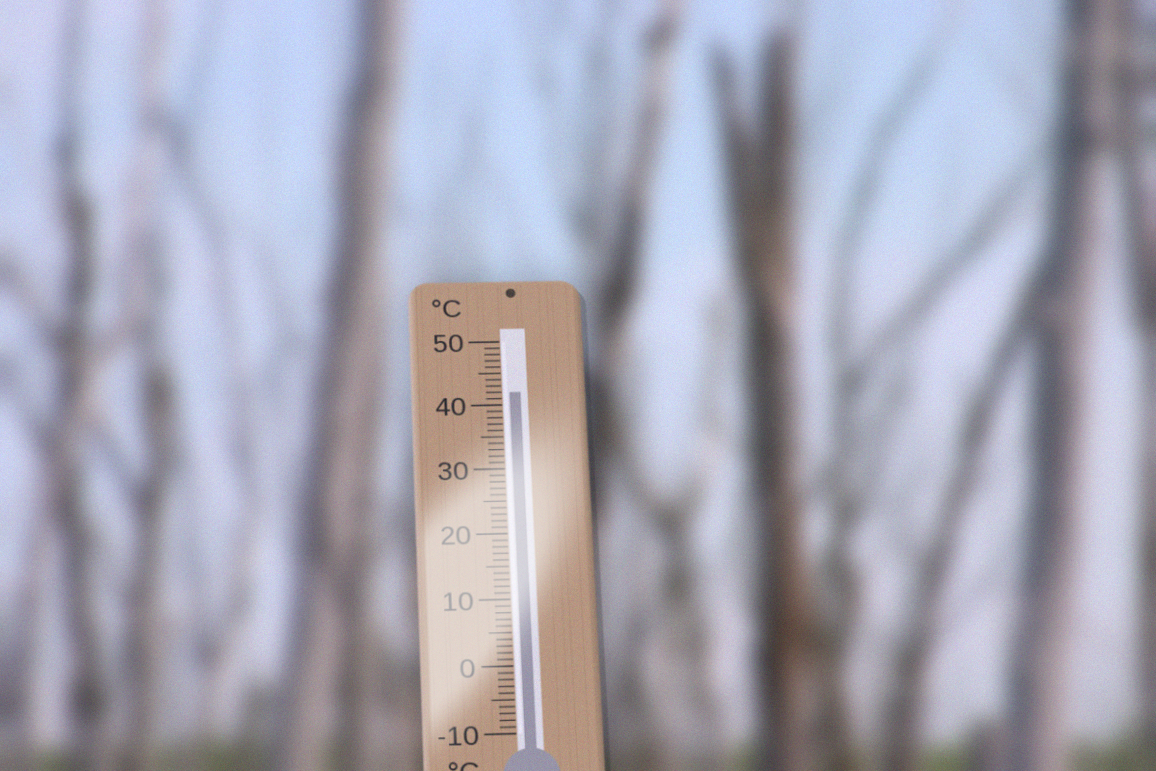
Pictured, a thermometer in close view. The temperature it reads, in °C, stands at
42 °C
